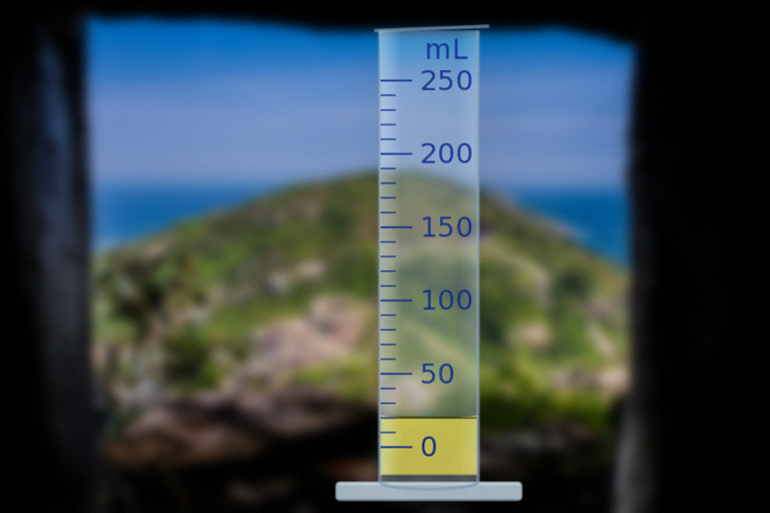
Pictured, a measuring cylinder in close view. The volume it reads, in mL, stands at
20 mL
